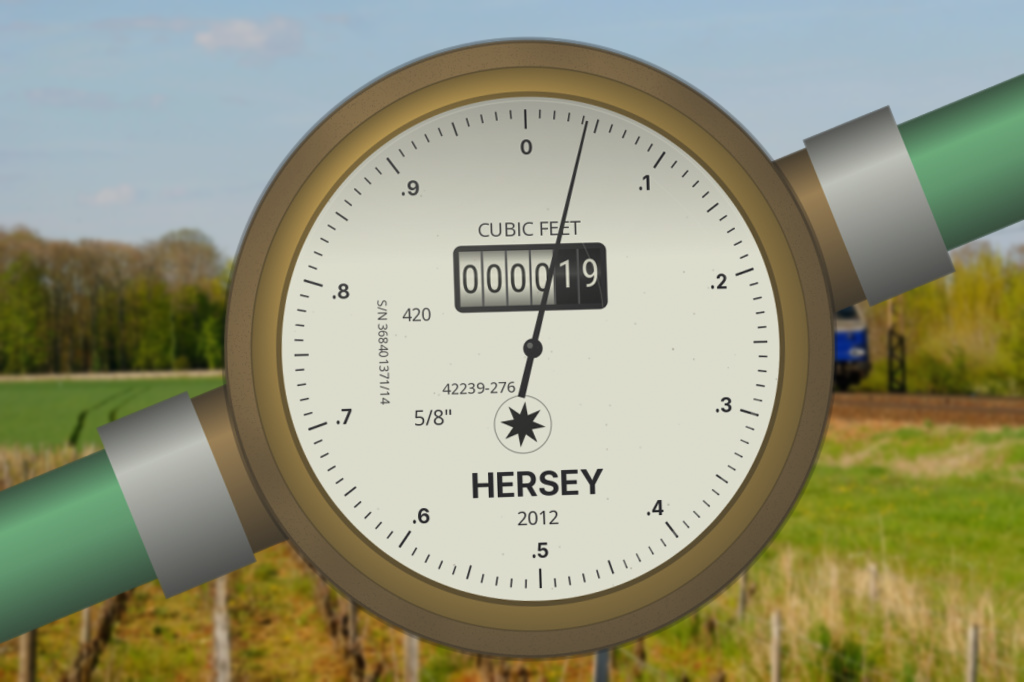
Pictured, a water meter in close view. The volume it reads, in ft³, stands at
19.04 ft³
